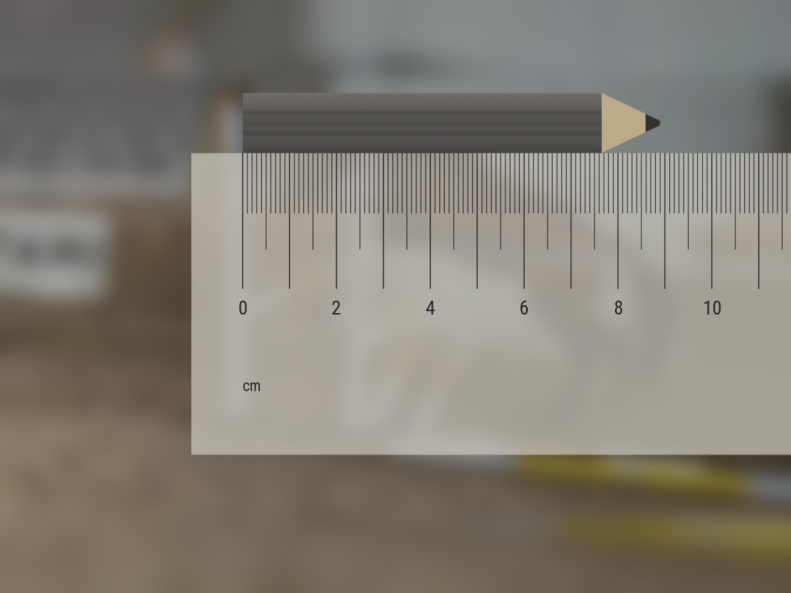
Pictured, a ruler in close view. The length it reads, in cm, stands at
8.9 cm
